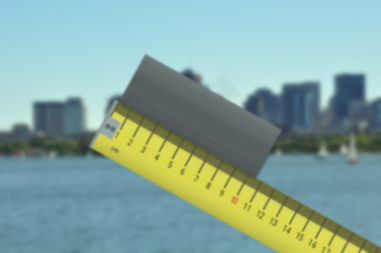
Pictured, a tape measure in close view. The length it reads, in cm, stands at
10.5 cm
